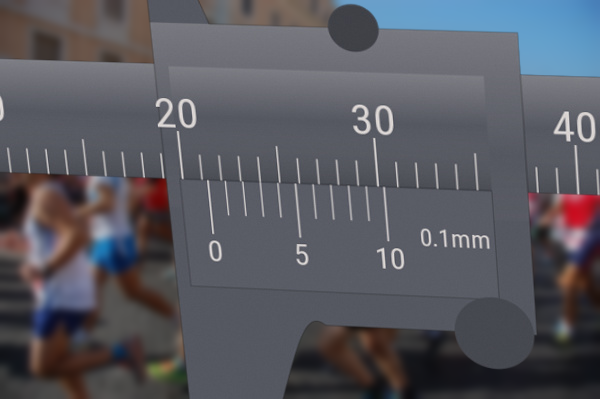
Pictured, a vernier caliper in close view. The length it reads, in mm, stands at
21.3 mm
